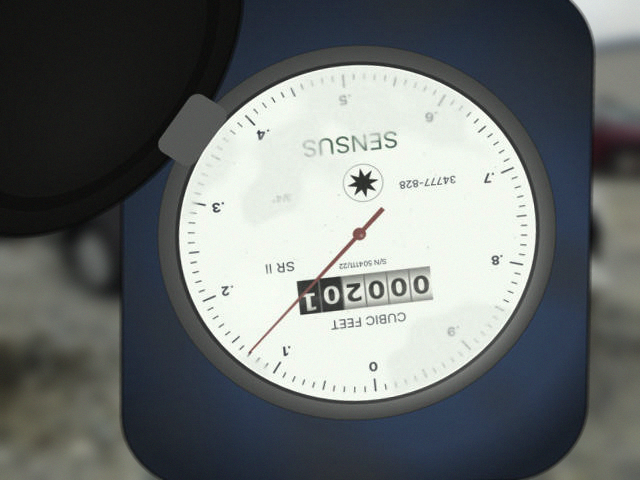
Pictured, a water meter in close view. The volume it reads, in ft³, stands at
201.13 ft³
